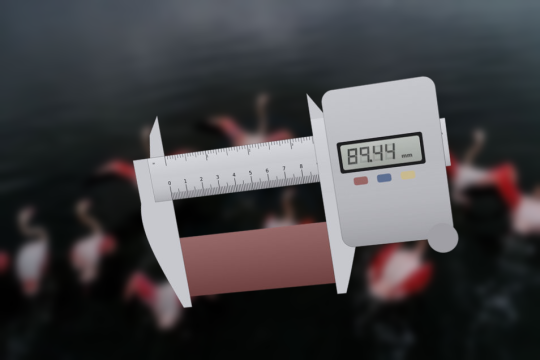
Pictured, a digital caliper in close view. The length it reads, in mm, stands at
89.44 mm
